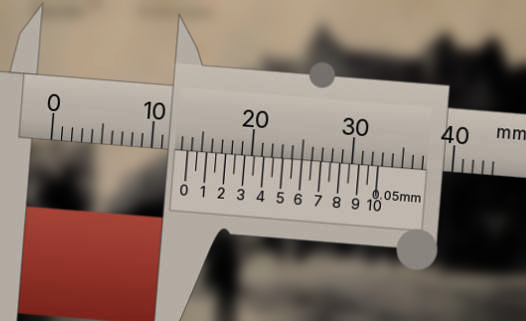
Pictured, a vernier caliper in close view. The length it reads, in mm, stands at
13.6 mm
